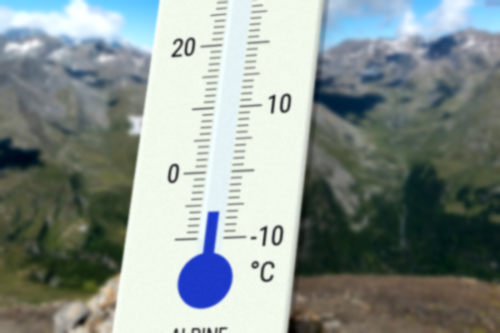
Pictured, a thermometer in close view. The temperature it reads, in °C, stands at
-6 °C
